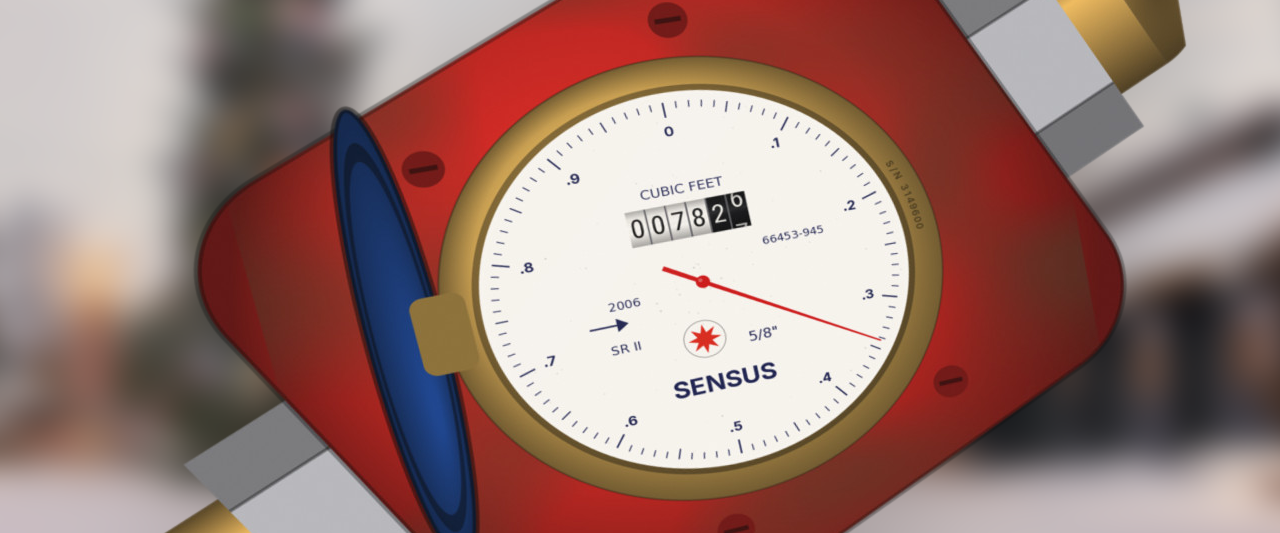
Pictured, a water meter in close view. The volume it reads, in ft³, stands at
7826.34 ft³
